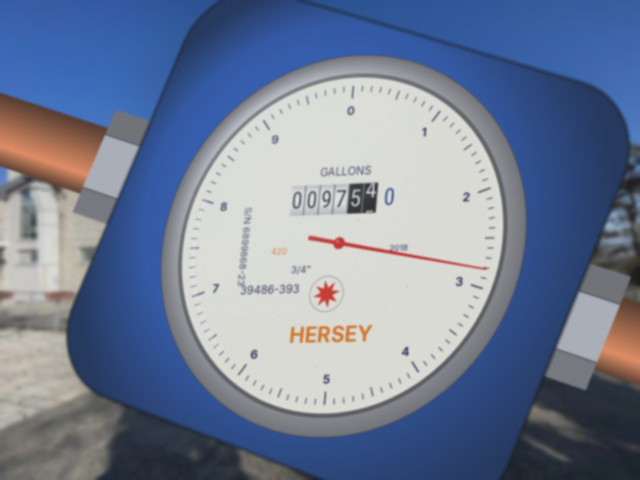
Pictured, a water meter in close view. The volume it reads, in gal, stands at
97542.8 gal
